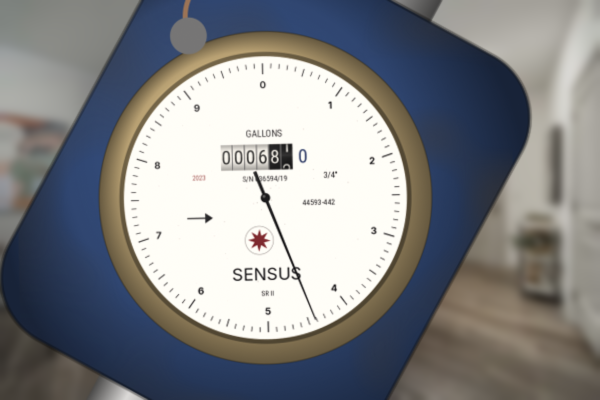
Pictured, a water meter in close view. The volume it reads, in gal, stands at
6814.4 gal
